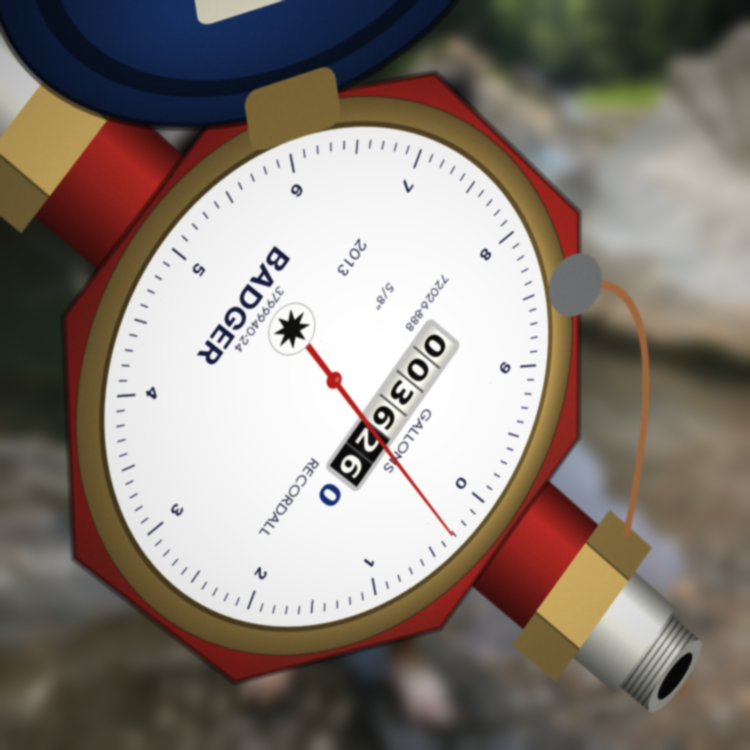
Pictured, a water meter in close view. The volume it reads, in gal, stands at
36260.3 gal
